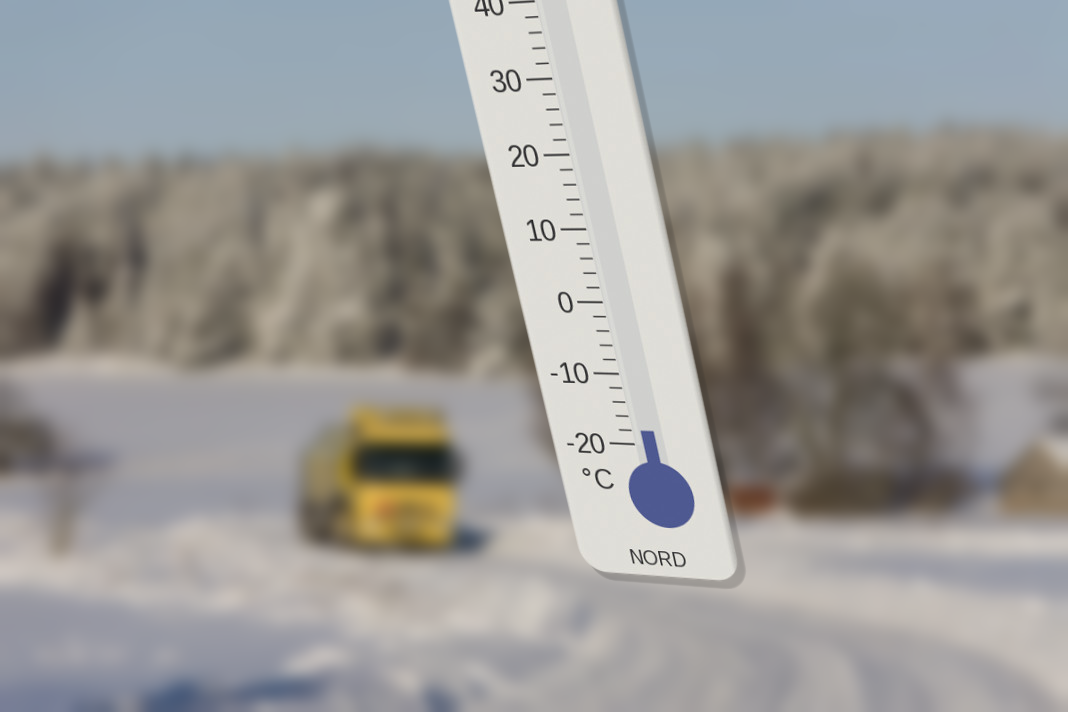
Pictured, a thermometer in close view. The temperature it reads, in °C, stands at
-18 °C
